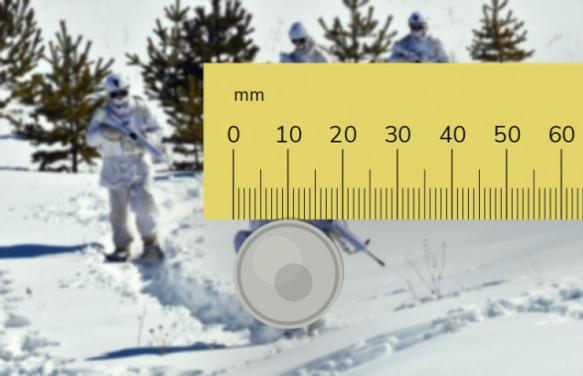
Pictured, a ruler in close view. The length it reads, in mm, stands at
20 mm
